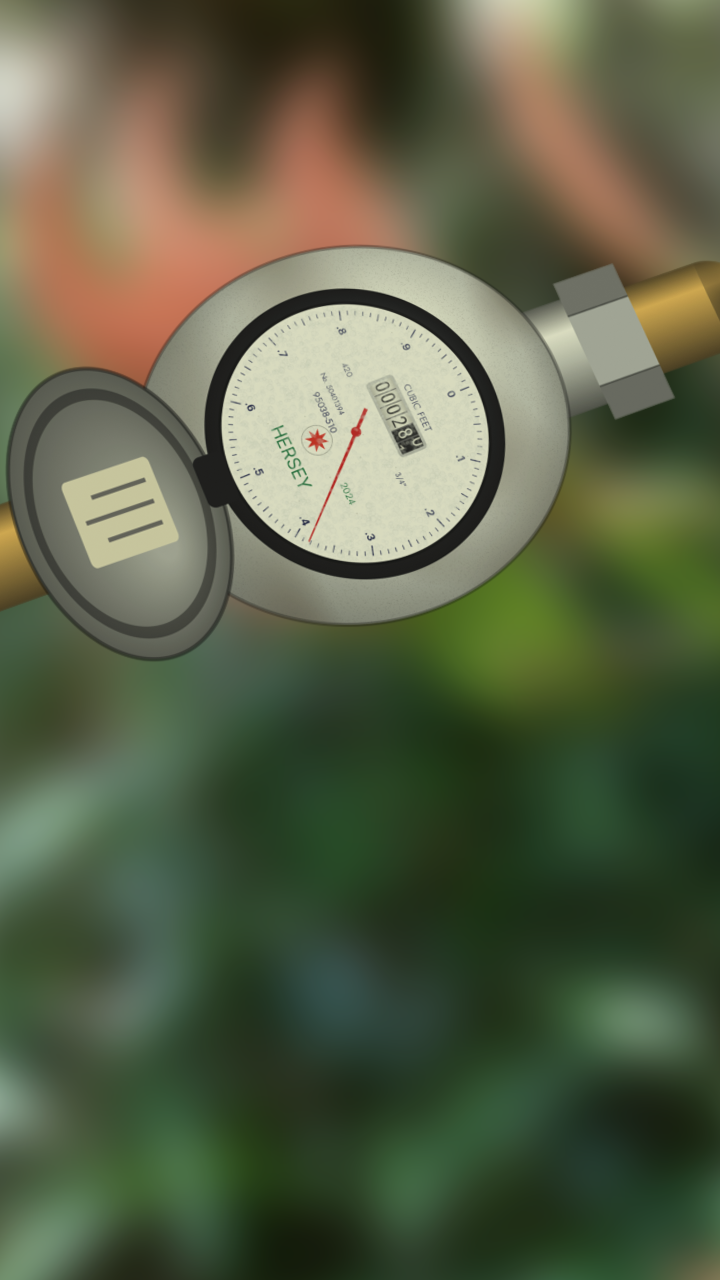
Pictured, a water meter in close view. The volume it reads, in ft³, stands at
280.38 ft³
